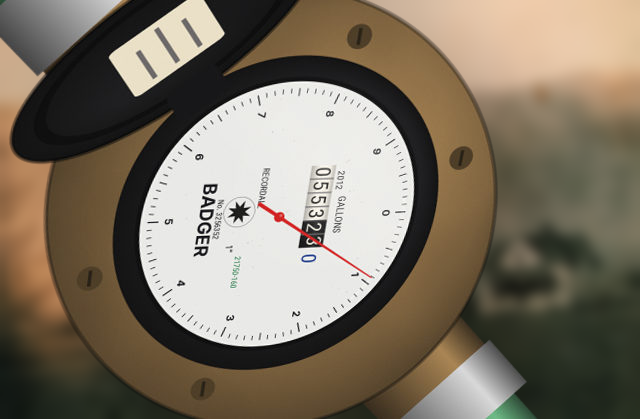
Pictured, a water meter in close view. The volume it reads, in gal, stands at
553230.9 gal
